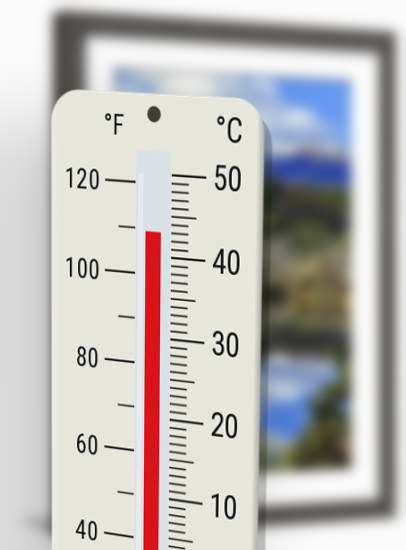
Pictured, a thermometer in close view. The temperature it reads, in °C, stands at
43 °C
